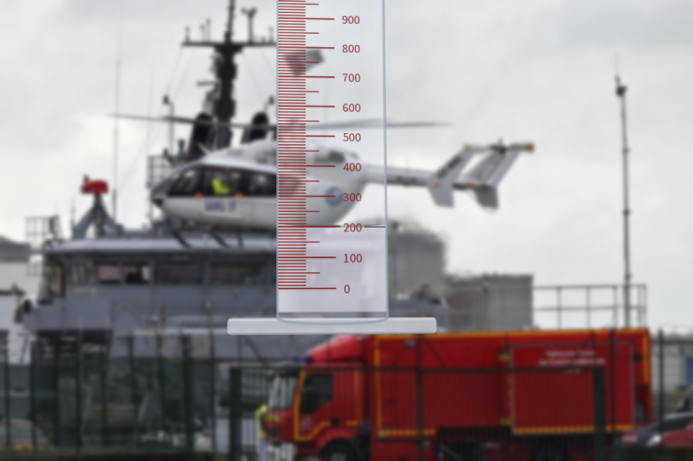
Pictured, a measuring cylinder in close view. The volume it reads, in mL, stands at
200 mL
